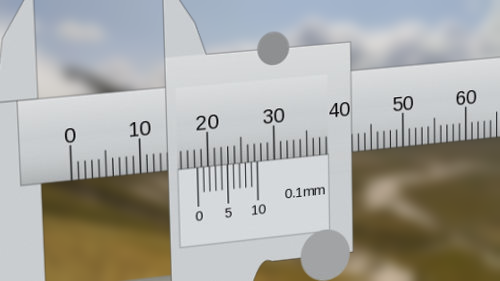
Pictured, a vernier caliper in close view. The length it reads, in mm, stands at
18.4 mm
